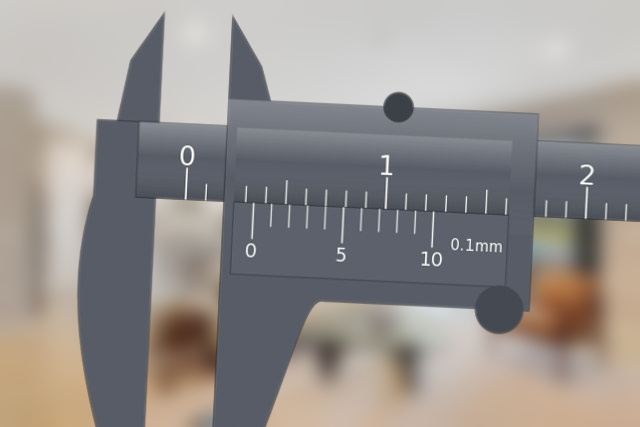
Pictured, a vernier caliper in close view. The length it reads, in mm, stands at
3.4 mm
